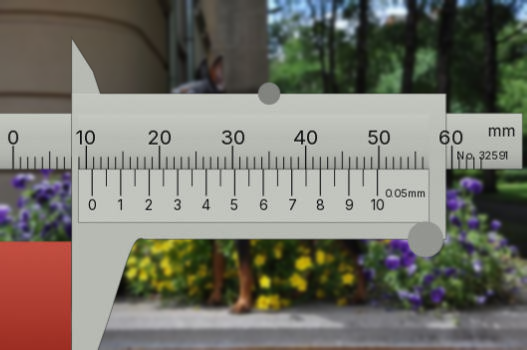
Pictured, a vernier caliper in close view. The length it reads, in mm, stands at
10.8 mm
